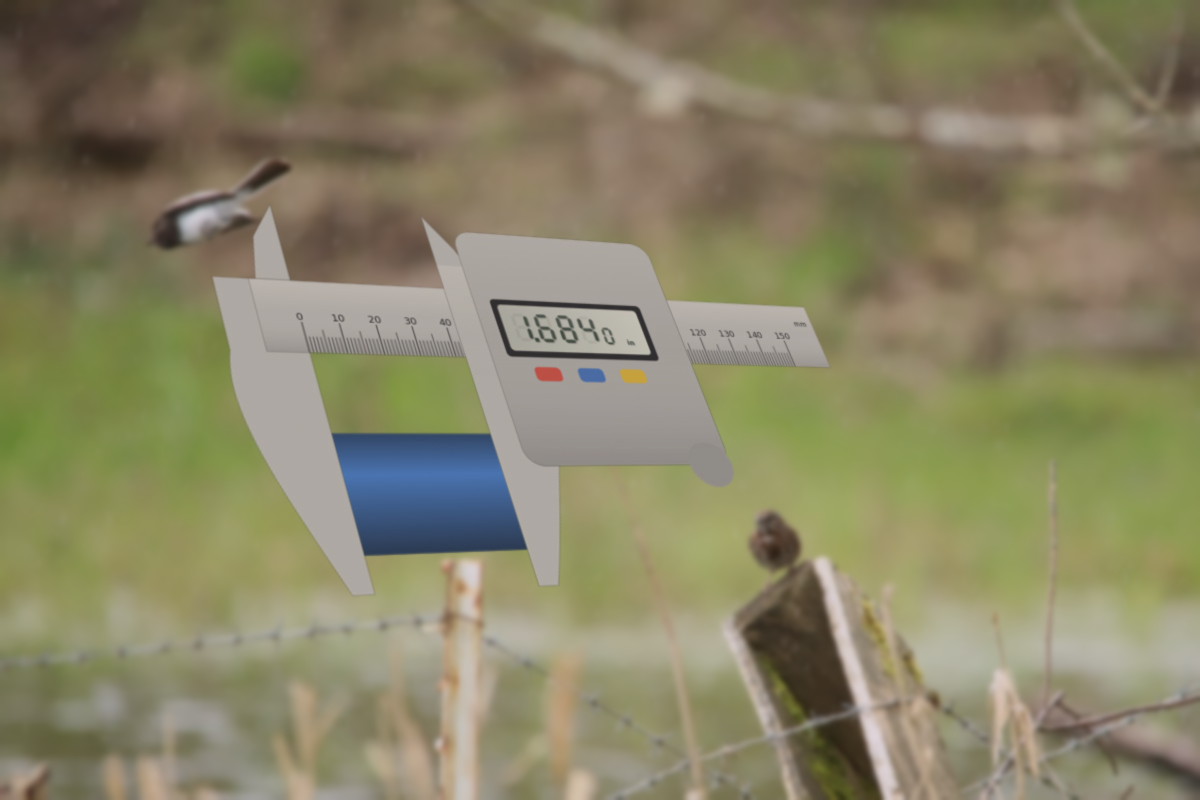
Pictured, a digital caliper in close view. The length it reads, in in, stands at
1.6840 in
